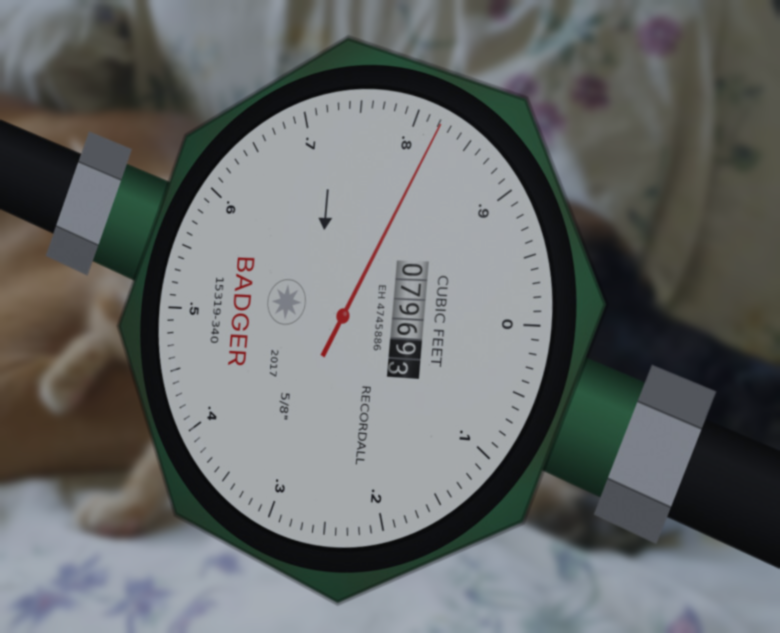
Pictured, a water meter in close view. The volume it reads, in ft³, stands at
79692.82 ft³
